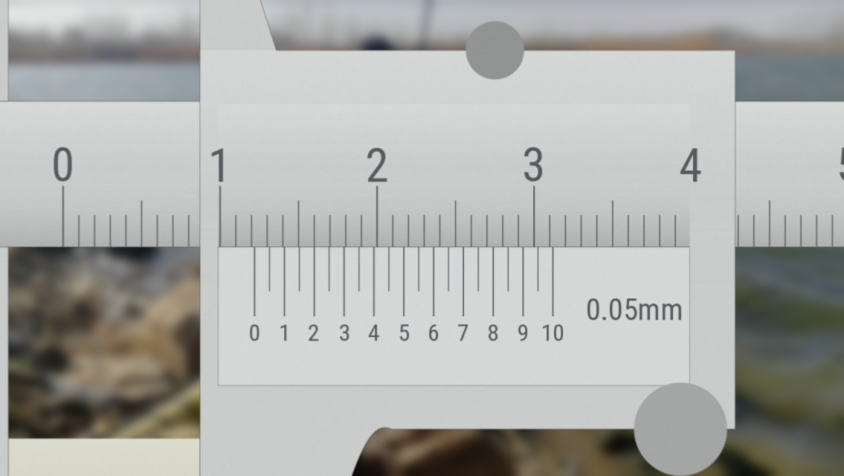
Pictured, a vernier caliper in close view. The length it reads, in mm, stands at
12.2 mm
